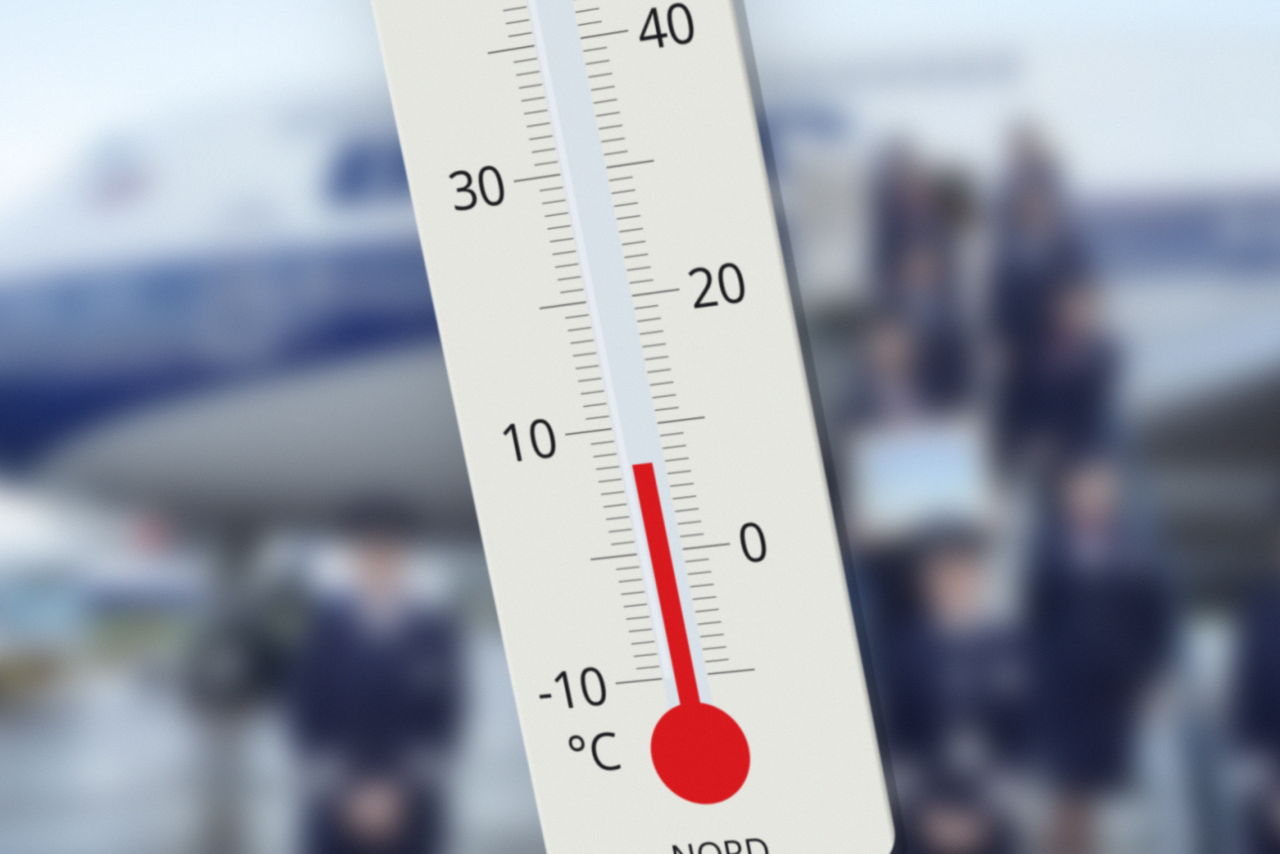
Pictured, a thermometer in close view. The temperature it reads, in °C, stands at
7 °C
